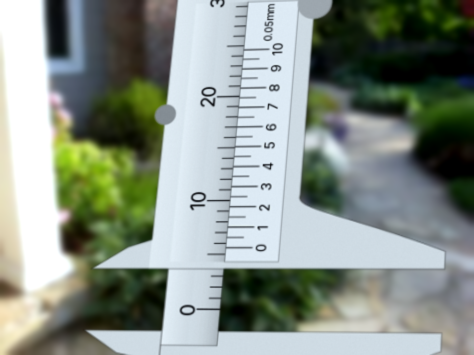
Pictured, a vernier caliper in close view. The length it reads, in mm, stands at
5.6 mm
